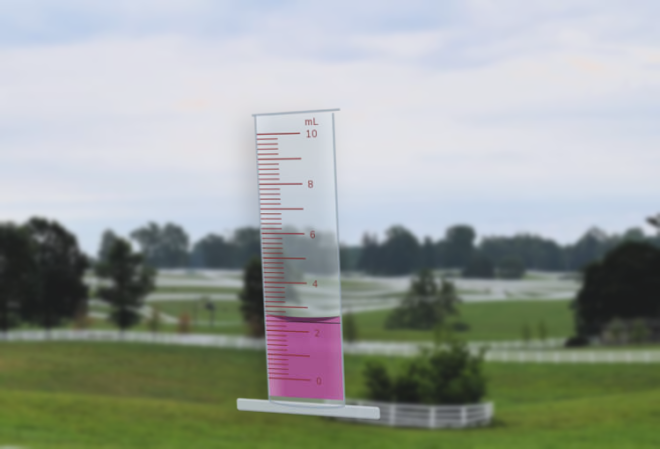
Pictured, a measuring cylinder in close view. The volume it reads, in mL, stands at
2.4 mL
